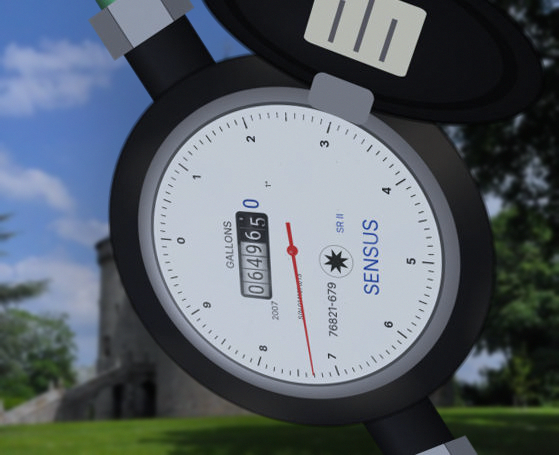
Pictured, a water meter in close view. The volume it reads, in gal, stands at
649647.3 gal
